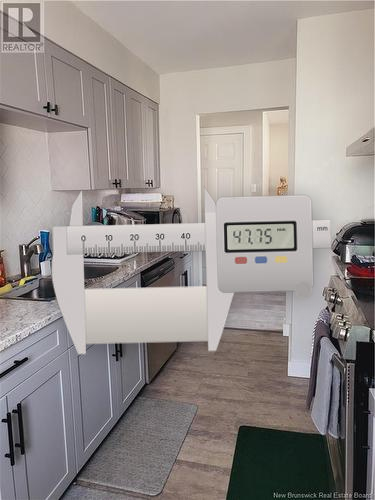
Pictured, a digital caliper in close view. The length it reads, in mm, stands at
47.75 mm
